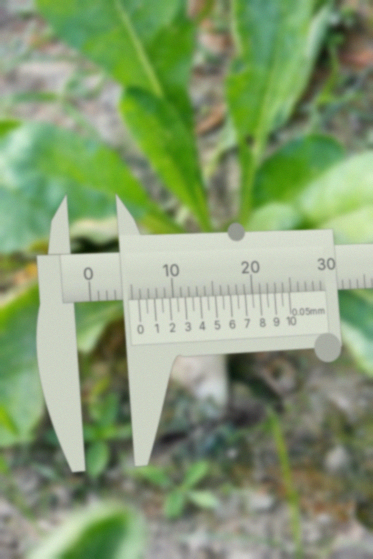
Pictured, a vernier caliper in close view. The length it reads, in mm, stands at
5.8 mm
